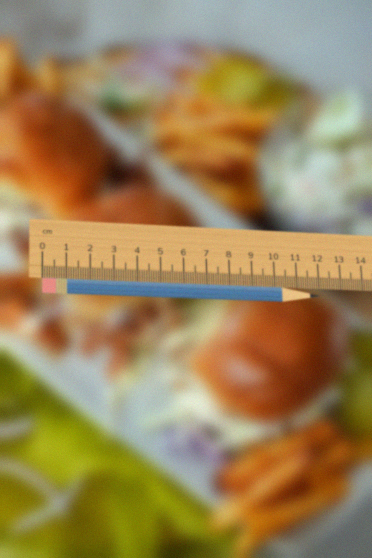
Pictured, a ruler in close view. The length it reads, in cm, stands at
12 cm
